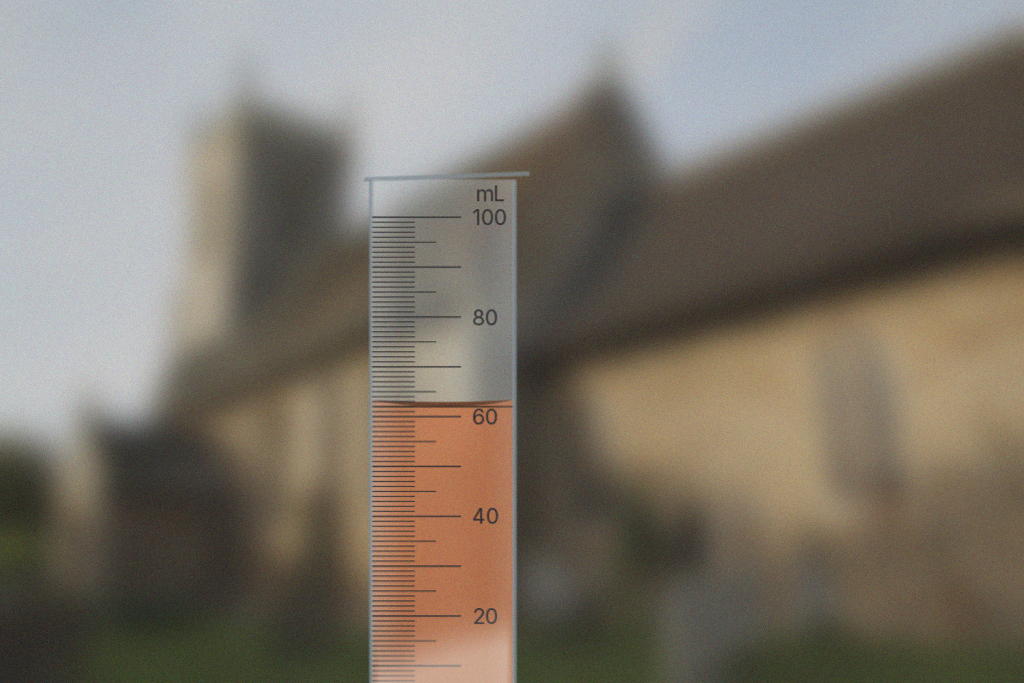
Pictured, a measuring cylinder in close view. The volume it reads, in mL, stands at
62 mL
